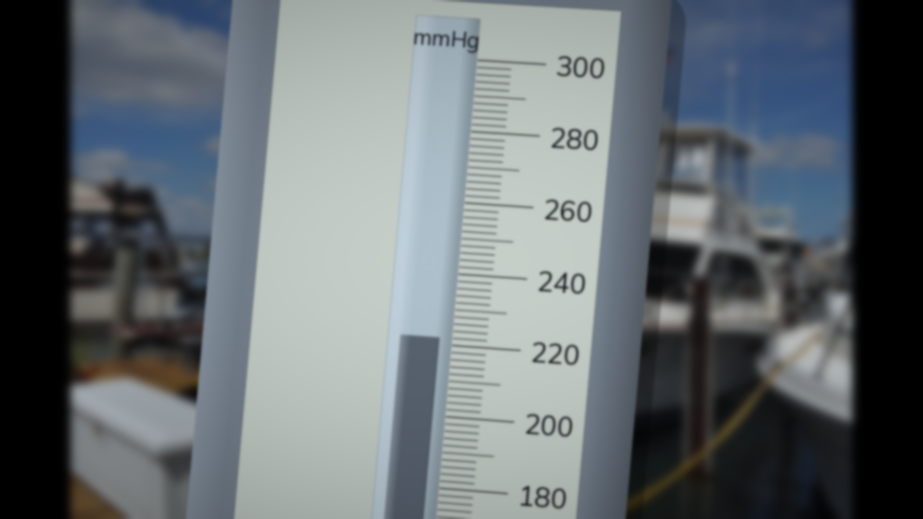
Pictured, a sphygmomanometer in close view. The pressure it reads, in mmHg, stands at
222 mmHg
